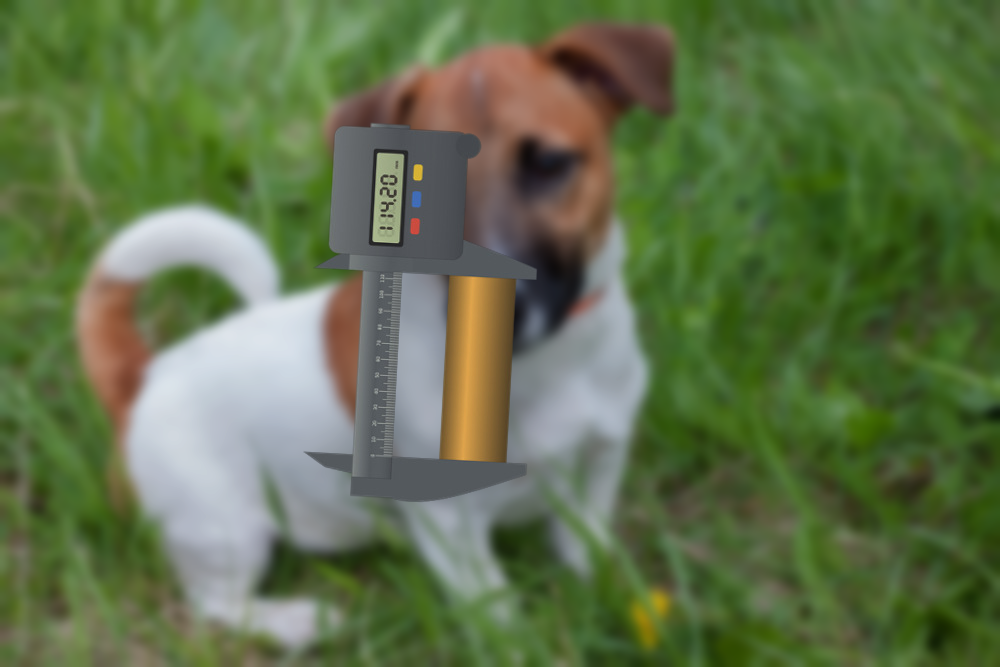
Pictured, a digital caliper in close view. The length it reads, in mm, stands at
114.20 mm
